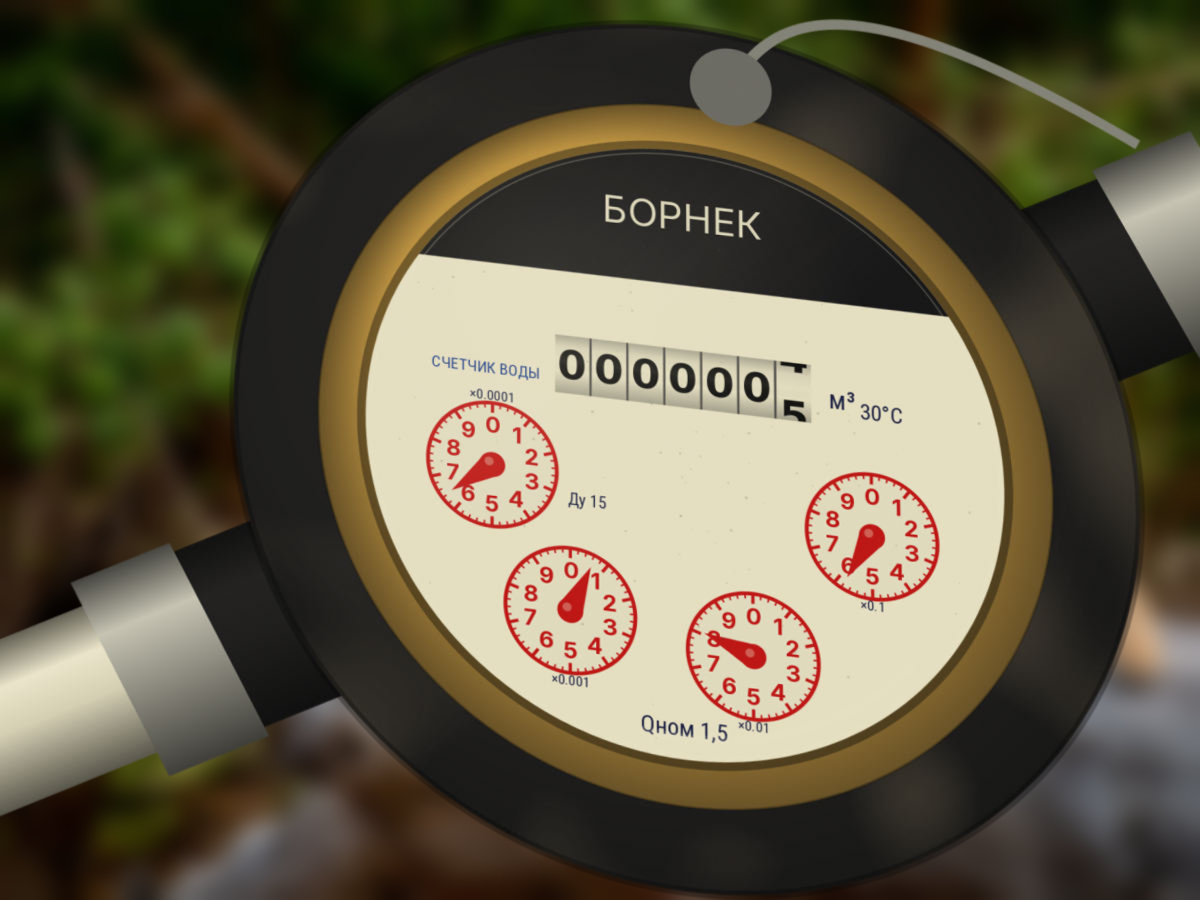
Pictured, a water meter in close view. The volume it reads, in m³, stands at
4.5806 m³
